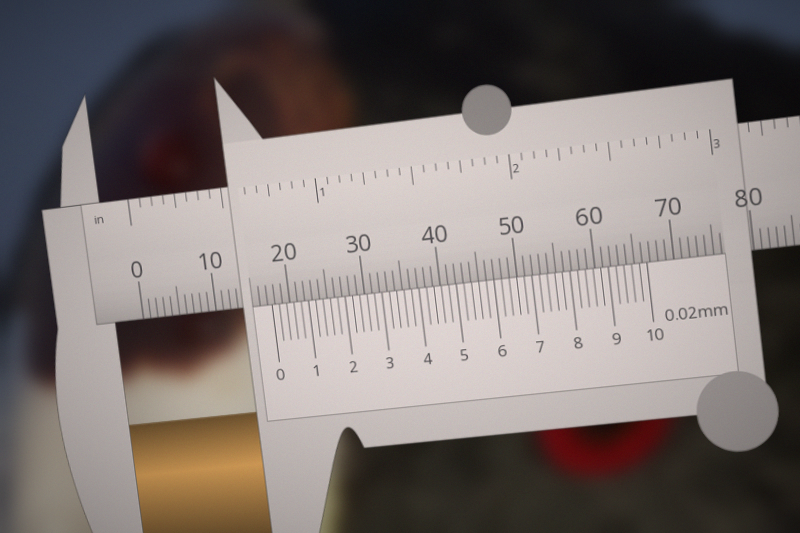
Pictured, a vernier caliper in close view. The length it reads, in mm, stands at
17.6 mm
